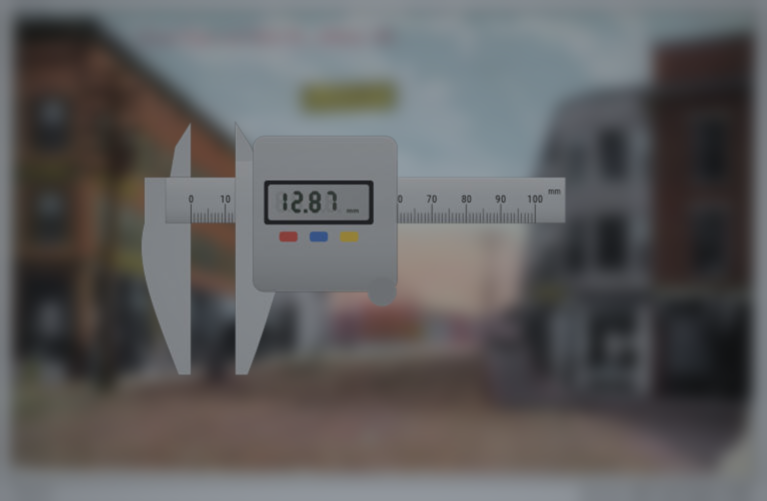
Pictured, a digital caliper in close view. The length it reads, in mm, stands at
12.87 mm
